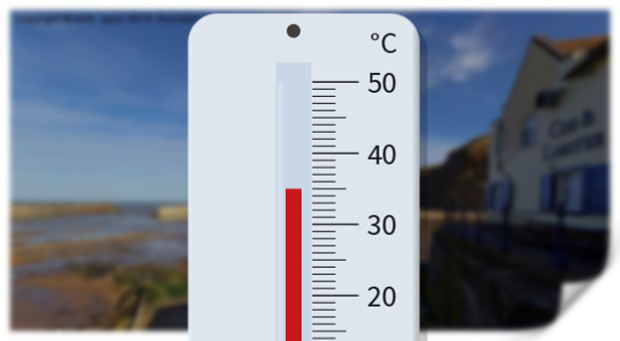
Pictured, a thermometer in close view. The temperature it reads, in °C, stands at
35 °C
